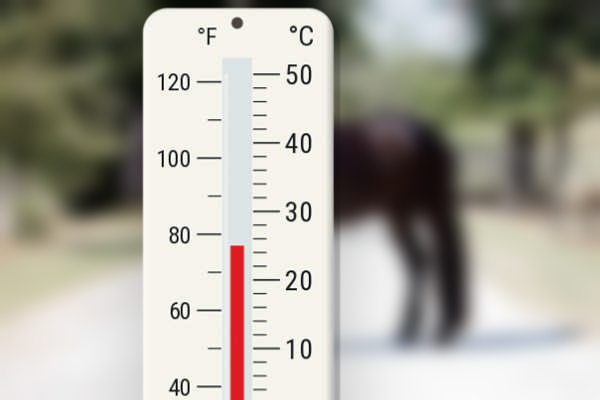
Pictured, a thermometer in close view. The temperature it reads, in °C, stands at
25 °C
